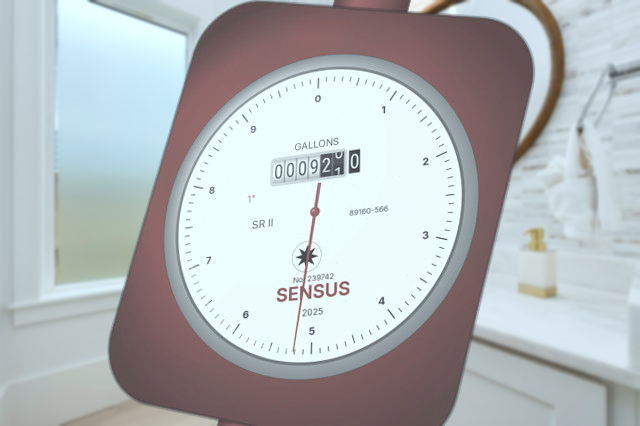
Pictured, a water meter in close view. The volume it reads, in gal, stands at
9205.2 gal
